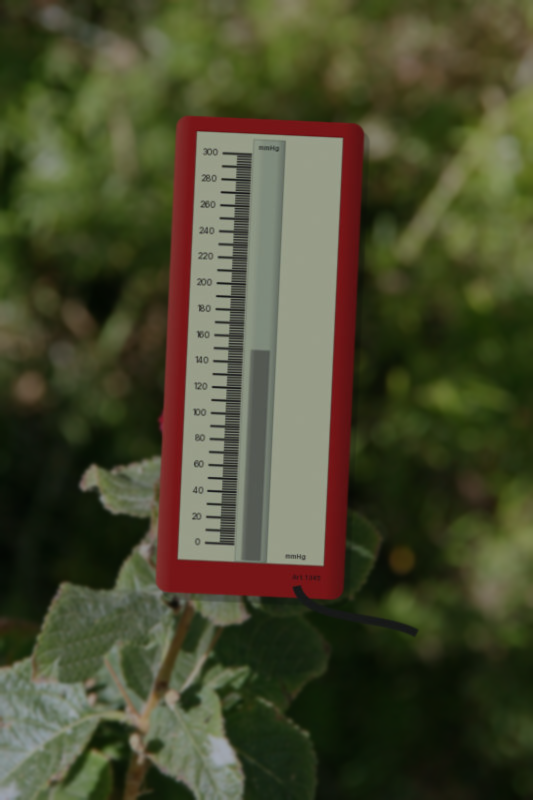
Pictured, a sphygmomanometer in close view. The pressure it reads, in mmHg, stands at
150 mmHg
